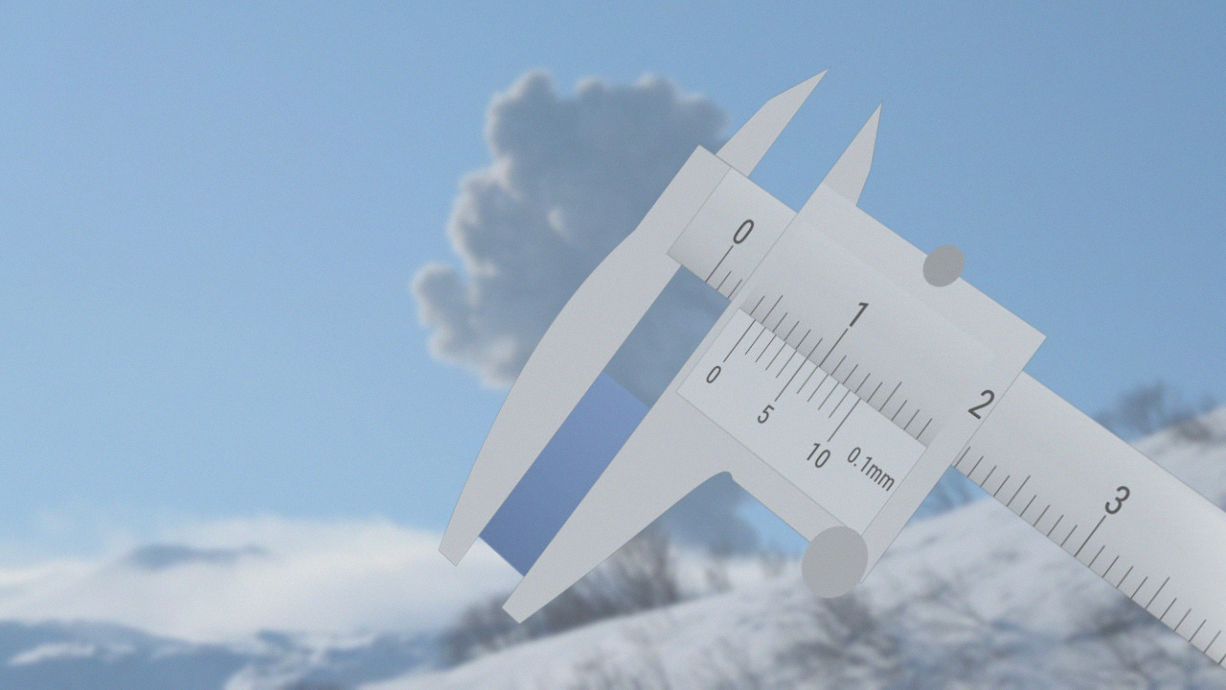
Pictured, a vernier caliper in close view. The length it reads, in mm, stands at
4.5 mm
